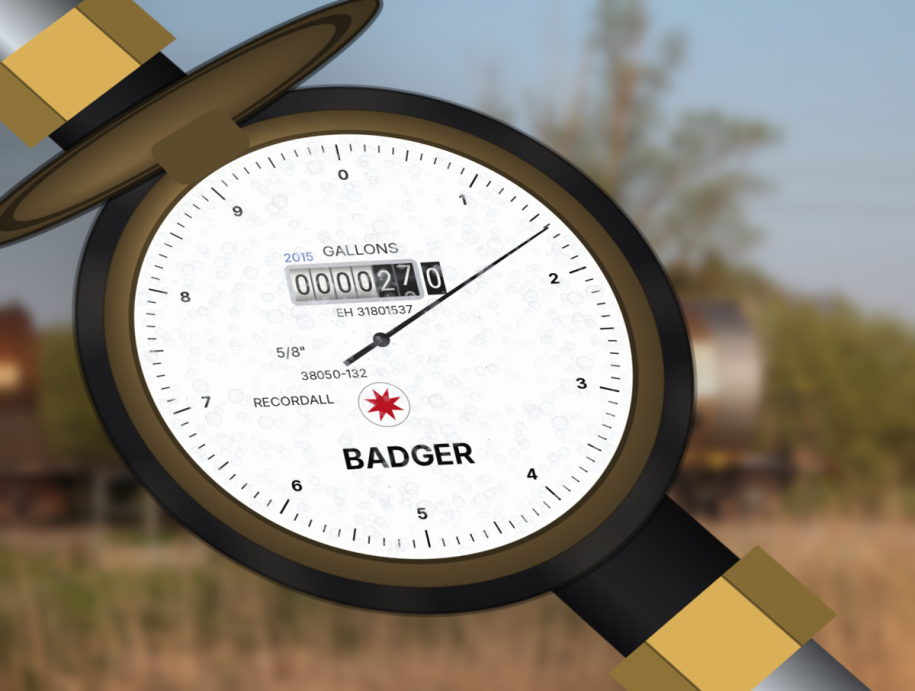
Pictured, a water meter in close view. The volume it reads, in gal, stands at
271.6 gal
